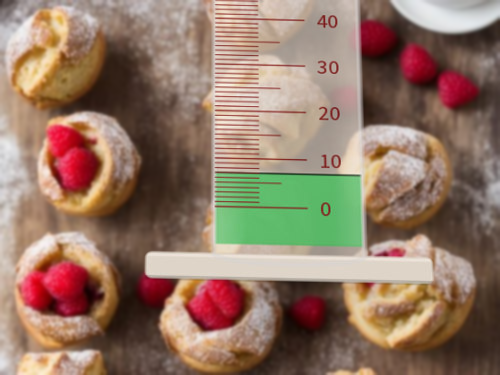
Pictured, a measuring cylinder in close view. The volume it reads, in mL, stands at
7 mL
